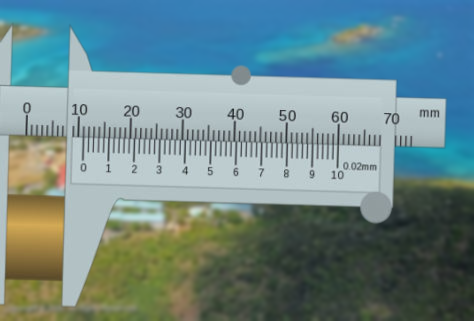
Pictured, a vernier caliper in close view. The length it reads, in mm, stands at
11.0 mm
